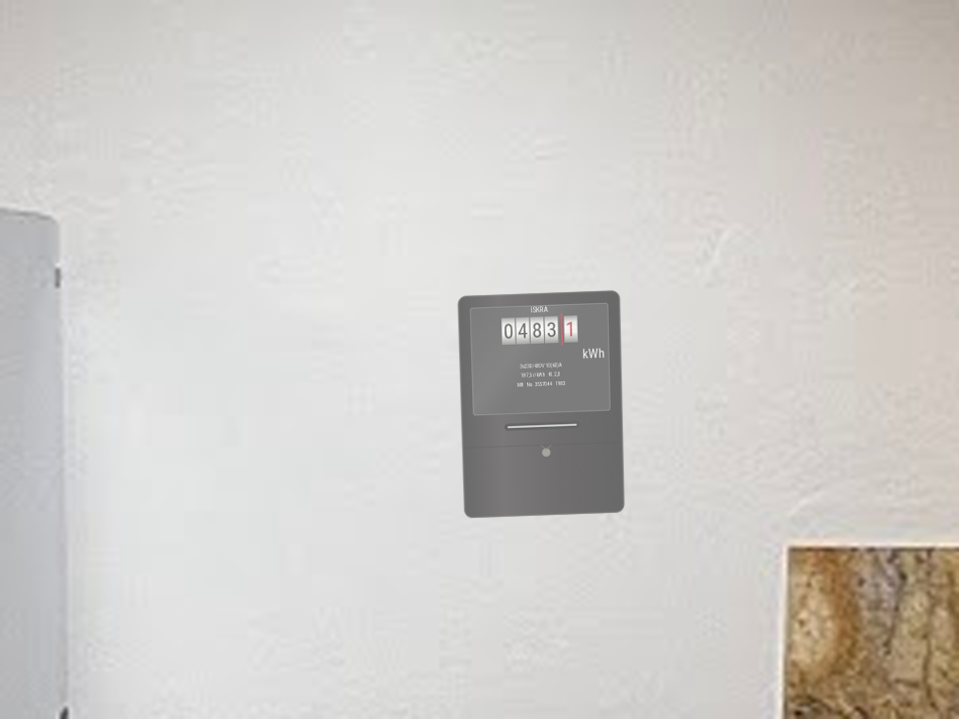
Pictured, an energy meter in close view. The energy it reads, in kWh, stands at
483.1 kWh
